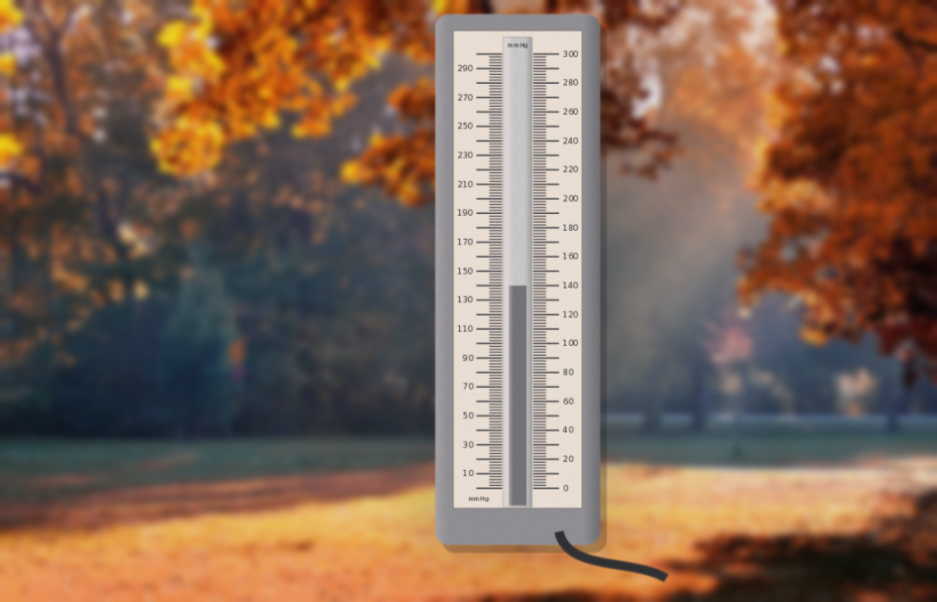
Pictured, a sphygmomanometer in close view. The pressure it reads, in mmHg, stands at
140 mmHg
